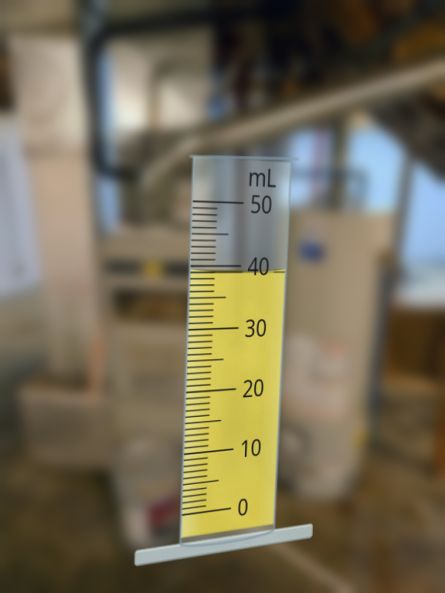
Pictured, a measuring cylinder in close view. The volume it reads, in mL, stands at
39 mL
